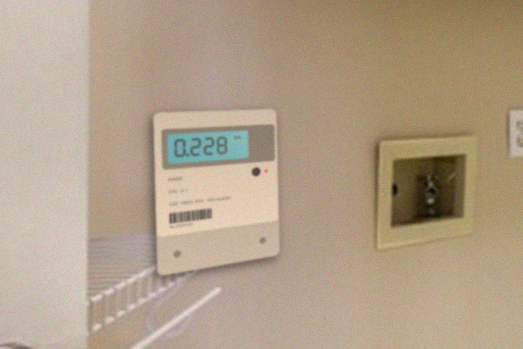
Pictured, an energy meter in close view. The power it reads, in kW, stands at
0.228 kW
